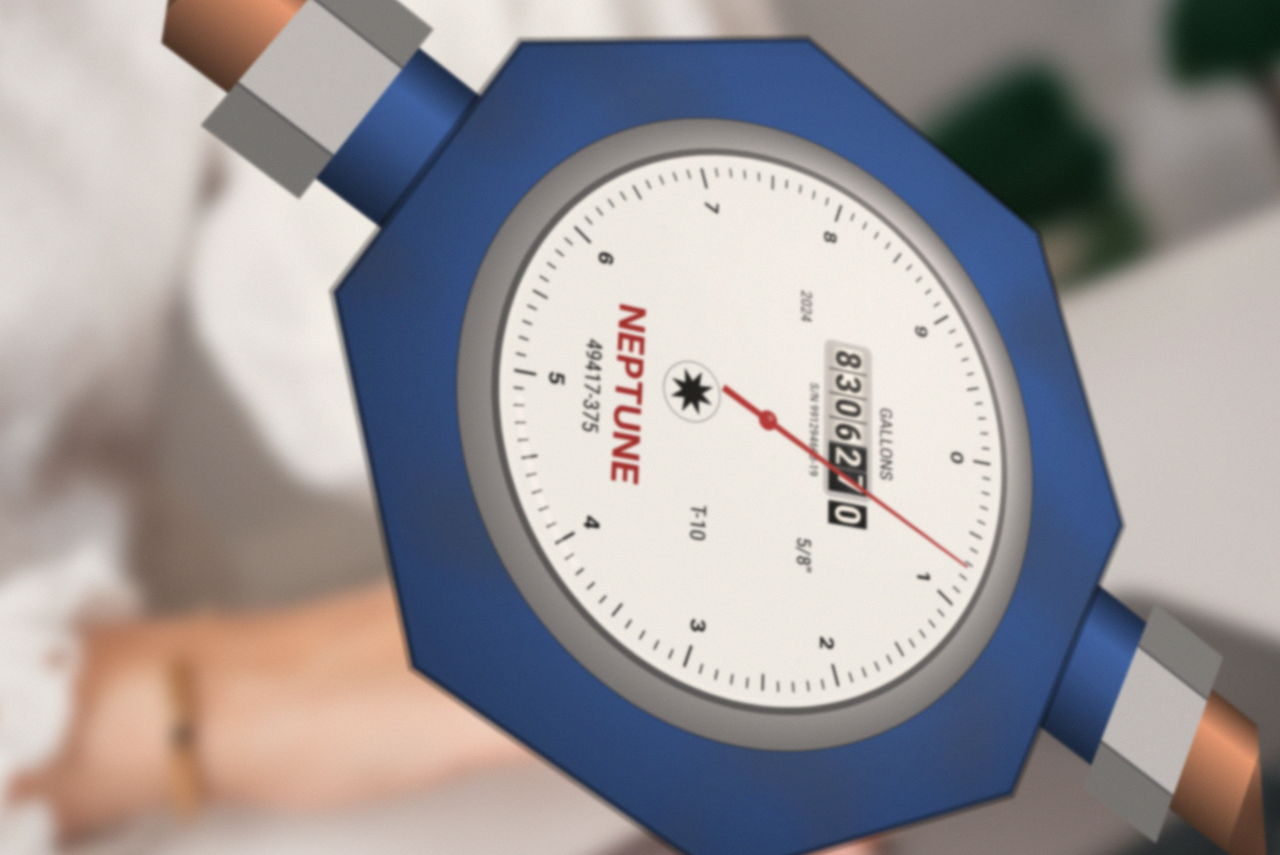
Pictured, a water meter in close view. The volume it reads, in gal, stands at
8306270.7 gal
